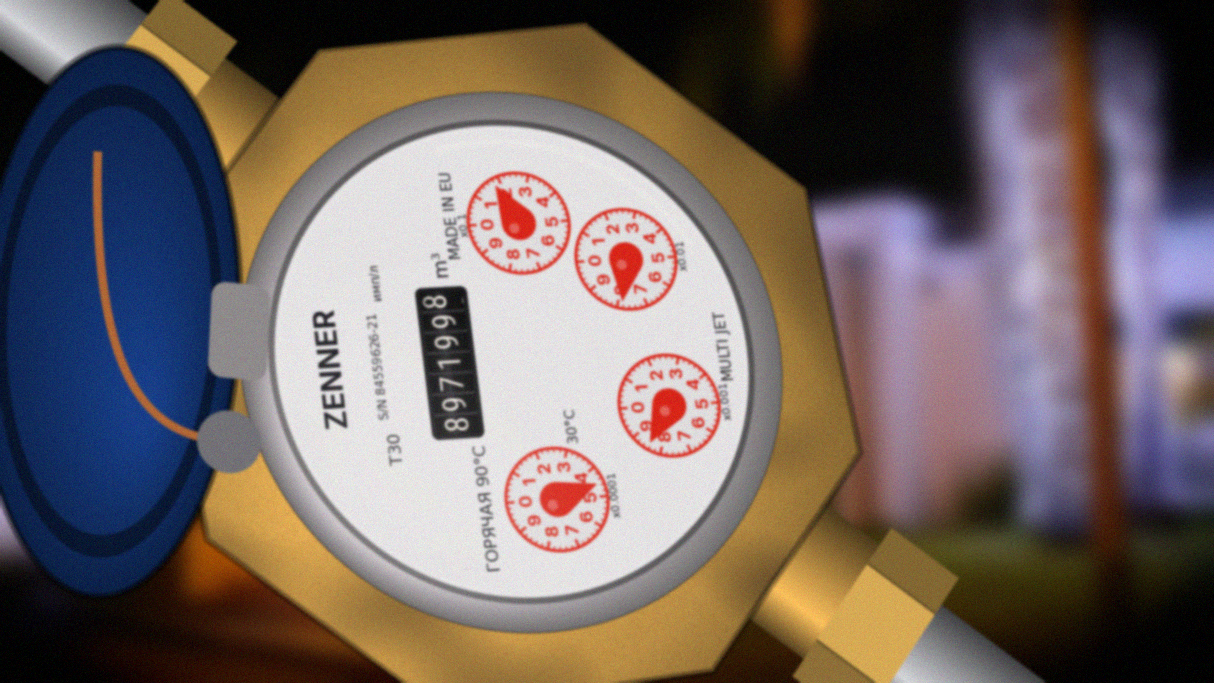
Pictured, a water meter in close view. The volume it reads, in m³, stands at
8971998.1784 m³
